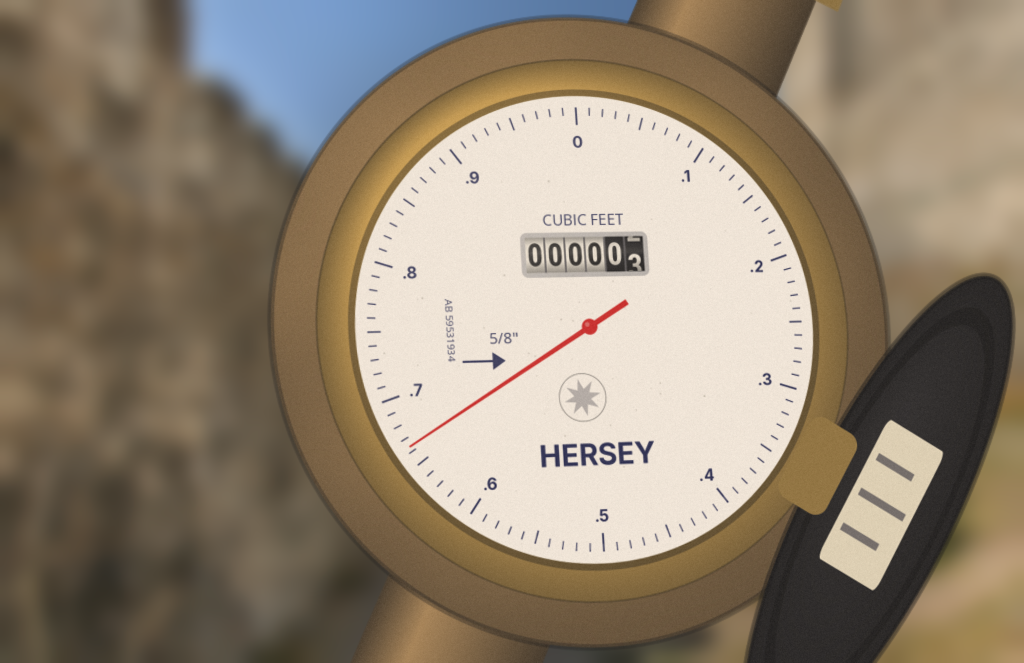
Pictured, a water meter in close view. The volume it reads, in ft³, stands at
2.66 ft³
